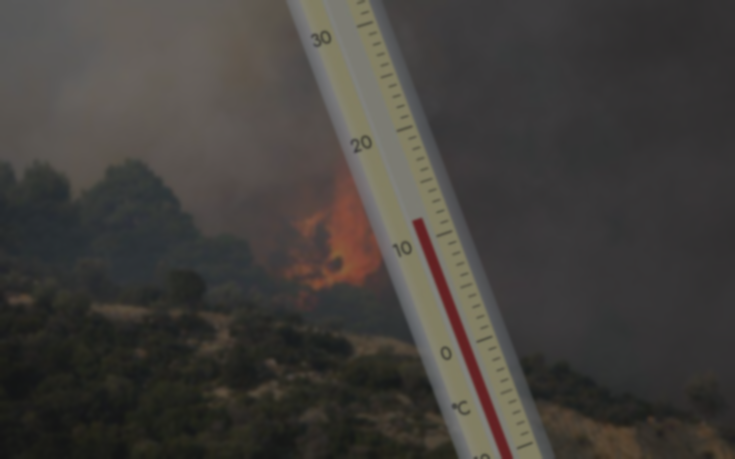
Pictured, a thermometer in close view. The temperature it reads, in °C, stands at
12 °C
